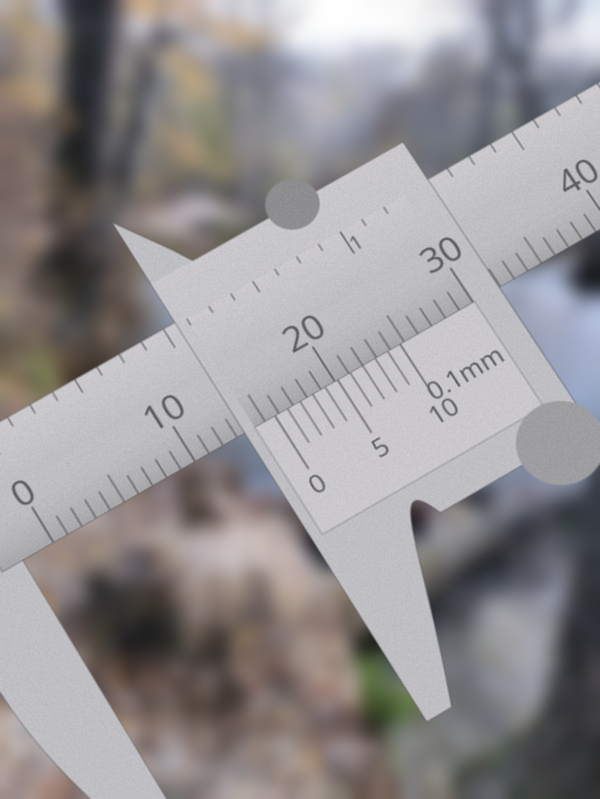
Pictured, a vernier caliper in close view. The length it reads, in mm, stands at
15.7 mm
